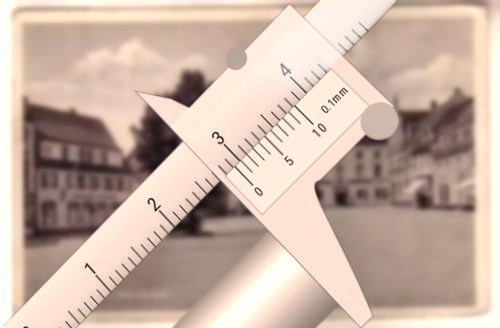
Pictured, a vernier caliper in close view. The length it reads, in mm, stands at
29.2 mm
